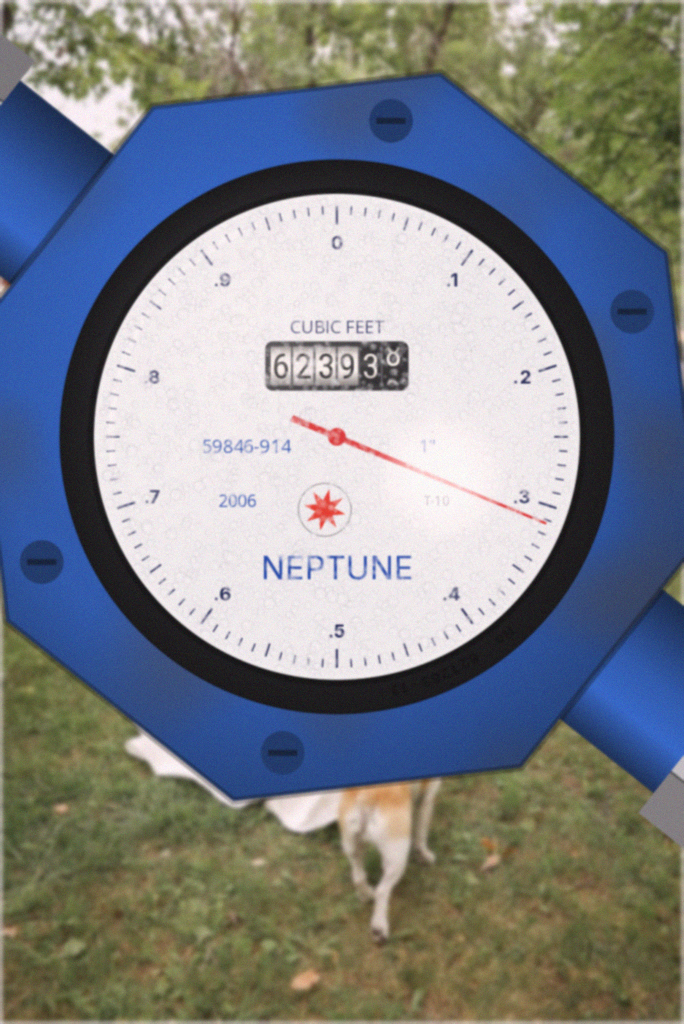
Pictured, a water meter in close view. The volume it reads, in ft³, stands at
623938.31 ft³
